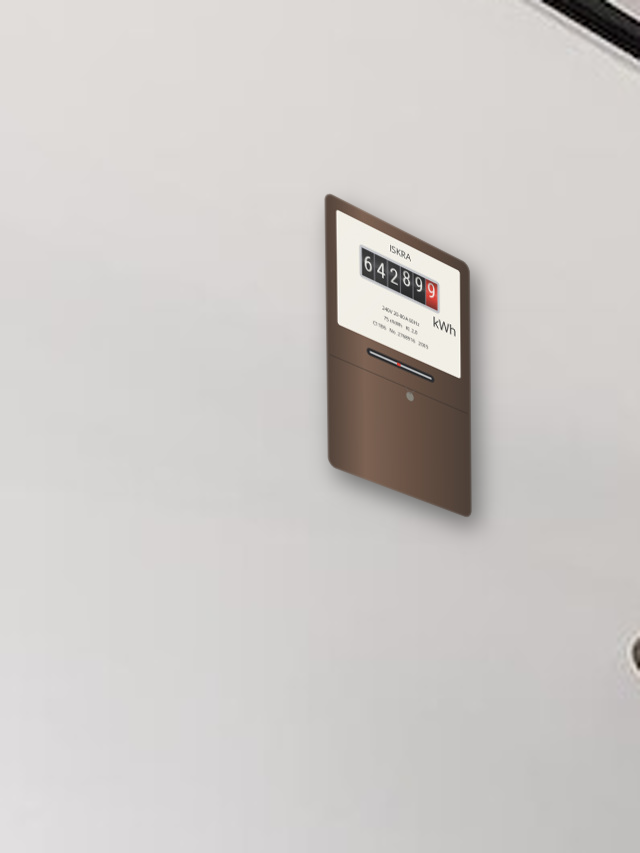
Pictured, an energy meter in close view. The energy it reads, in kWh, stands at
64289.9 kWh
